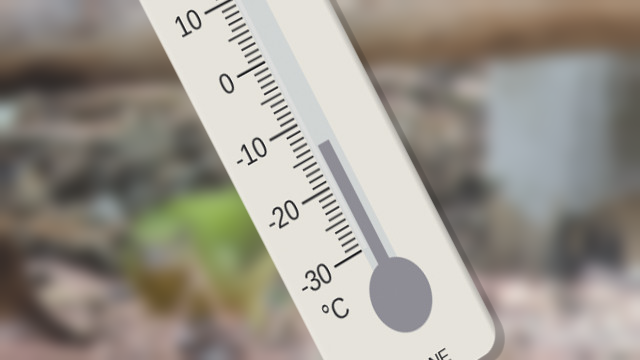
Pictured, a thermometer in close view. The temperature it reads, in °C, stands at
-14 °C
